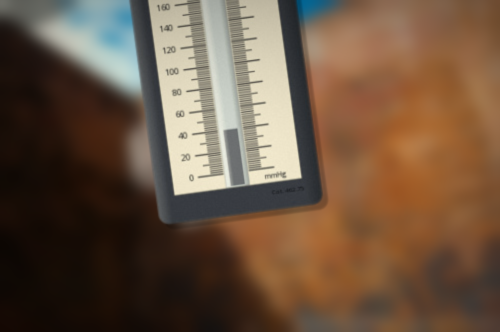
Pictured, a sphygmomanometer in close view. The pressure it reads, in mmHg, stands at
40 mmHg
